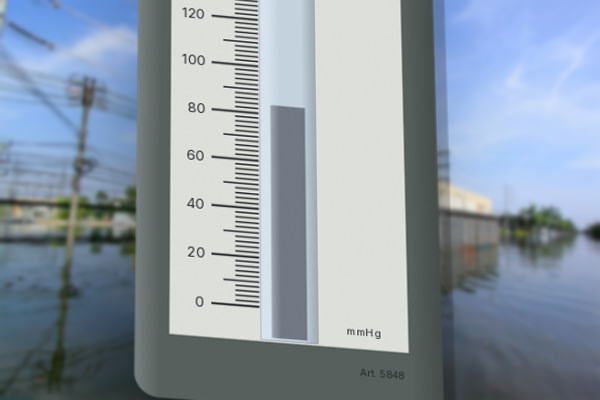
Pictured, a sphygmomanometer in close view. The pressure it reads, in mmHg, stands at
84 mmHg
